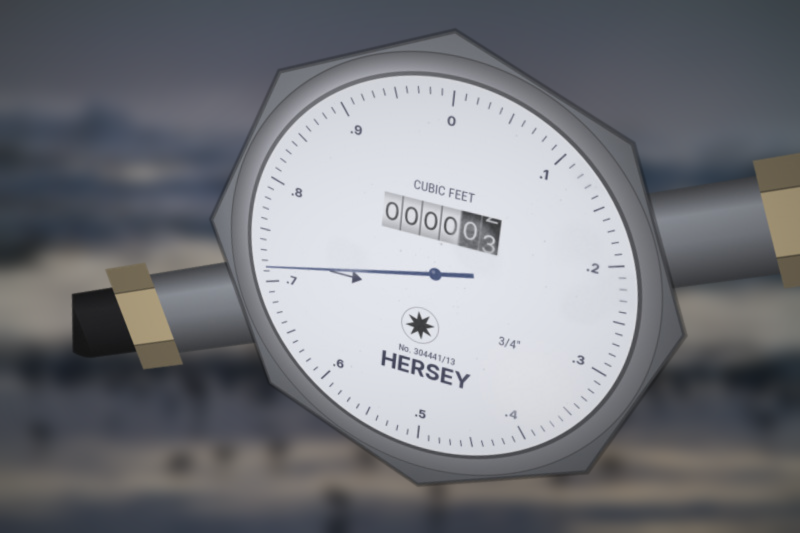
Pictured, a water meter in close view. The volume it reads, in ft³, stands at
2.71 ft³
